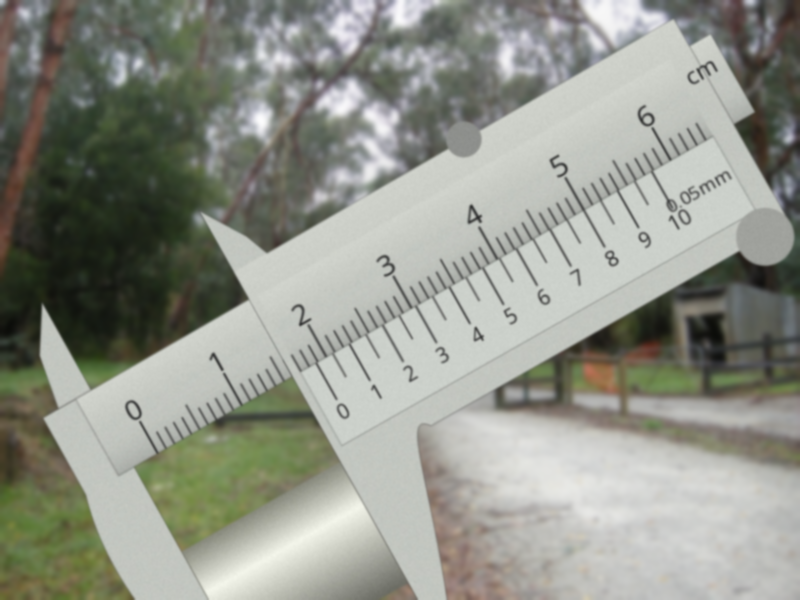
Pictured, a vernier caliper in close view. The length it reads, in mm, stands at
18.8 mm
